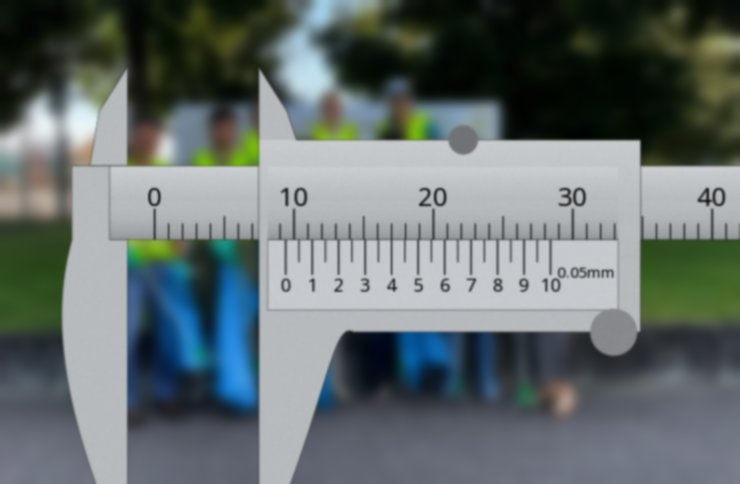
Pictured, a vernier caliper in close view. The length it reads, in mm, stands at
9.4 mm
